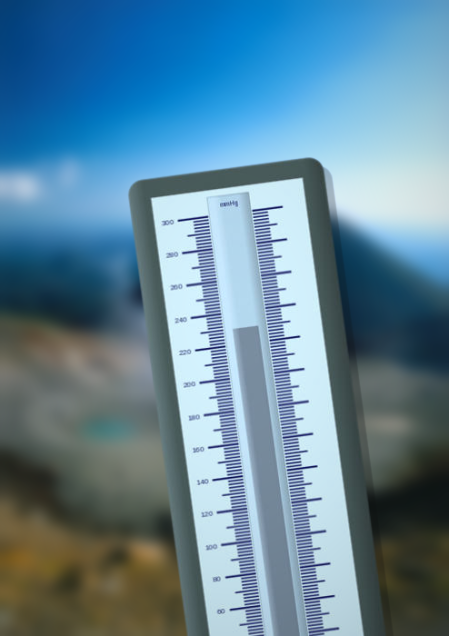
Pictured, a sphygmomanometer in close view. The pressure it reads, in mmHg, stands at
230 mmHg
